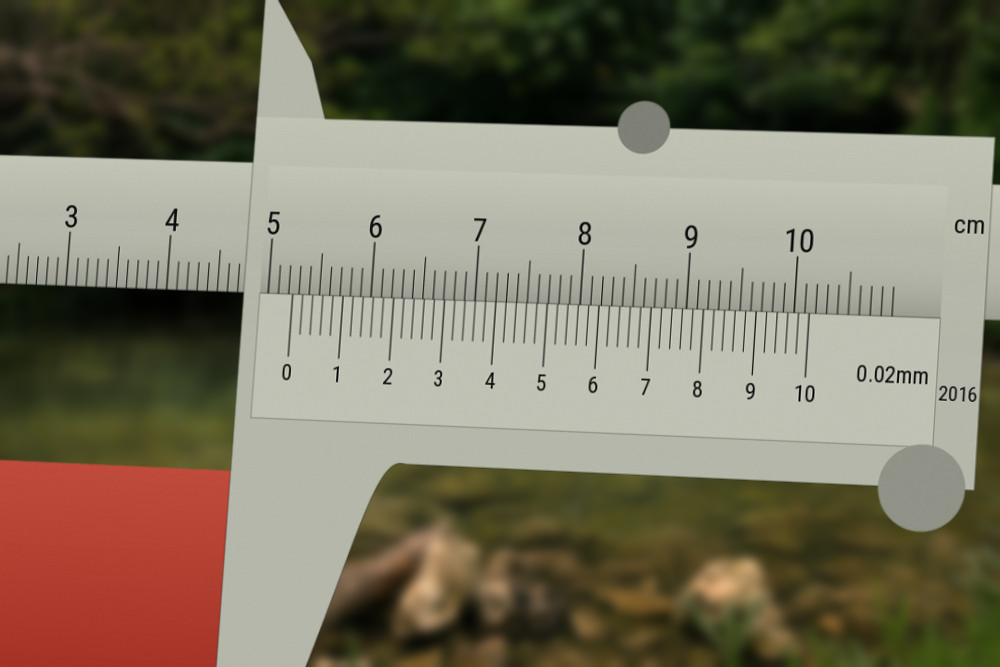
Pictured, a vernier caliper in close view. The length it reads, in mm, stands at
52.4 mm
